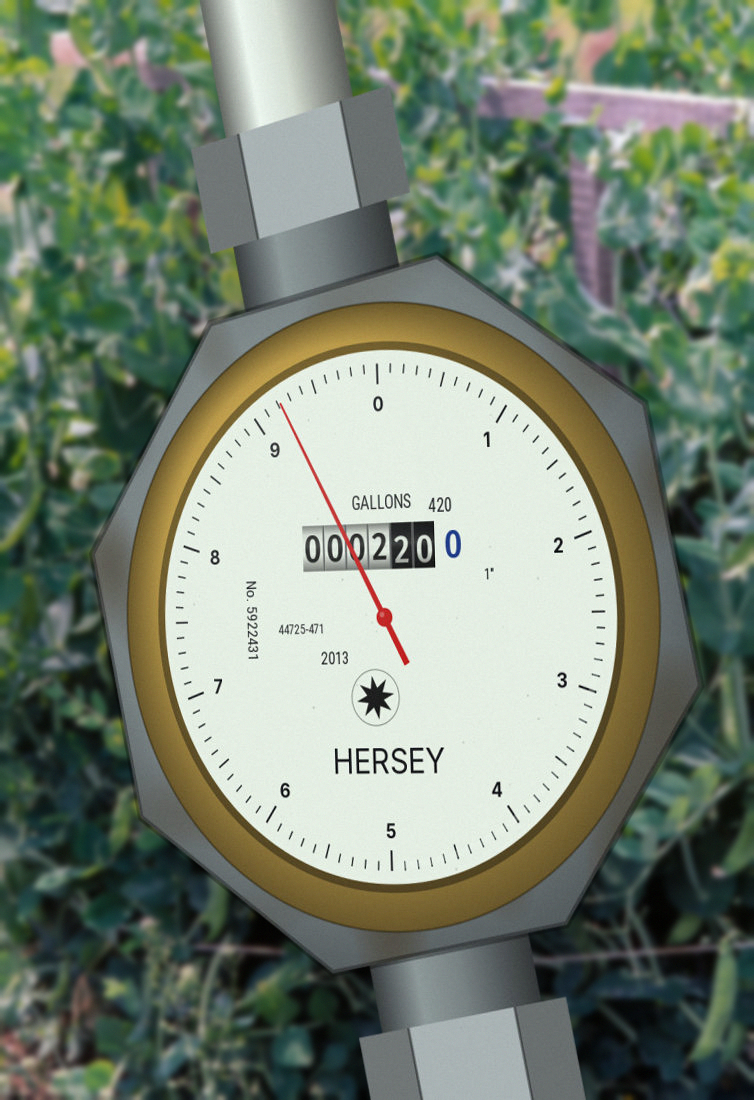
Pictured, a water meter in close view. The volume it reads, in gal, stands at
2199.2 gal
